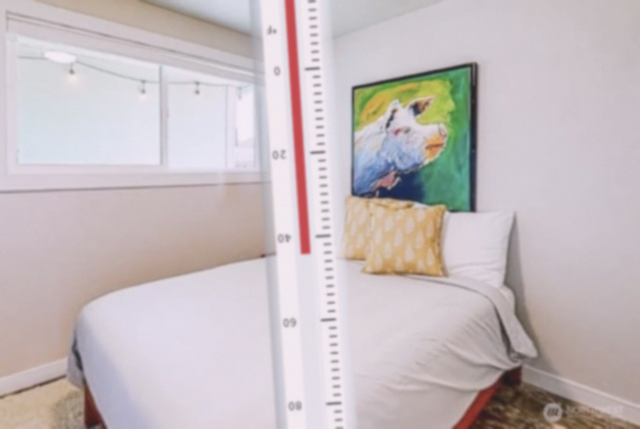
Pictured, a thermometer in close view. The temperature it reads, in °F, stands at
44 °F
